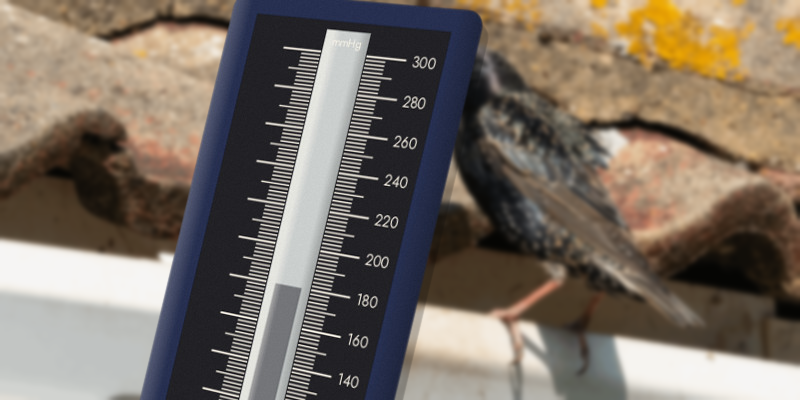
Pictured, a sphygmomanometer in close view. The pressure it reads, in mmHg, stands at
180 mmHg
